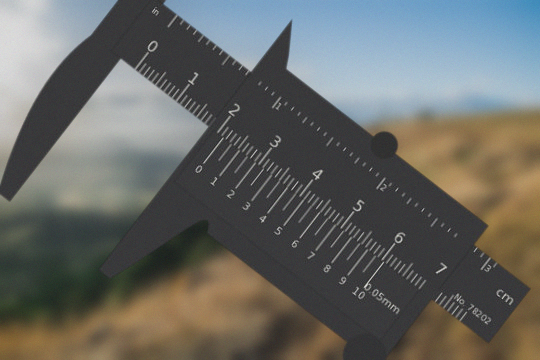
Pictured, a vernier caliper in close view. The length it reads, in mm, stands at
21.5 mm
